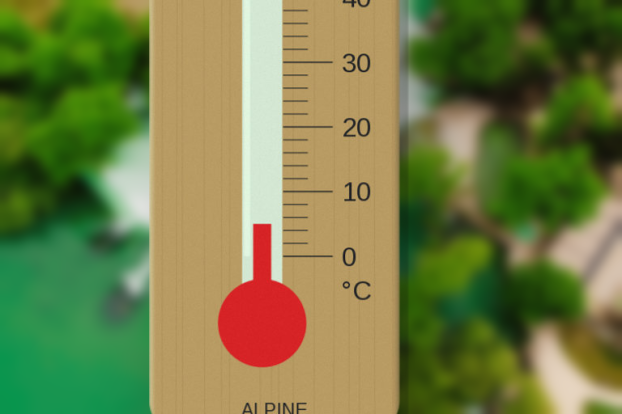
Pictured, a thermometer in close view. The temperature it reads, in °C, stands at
5 °C
